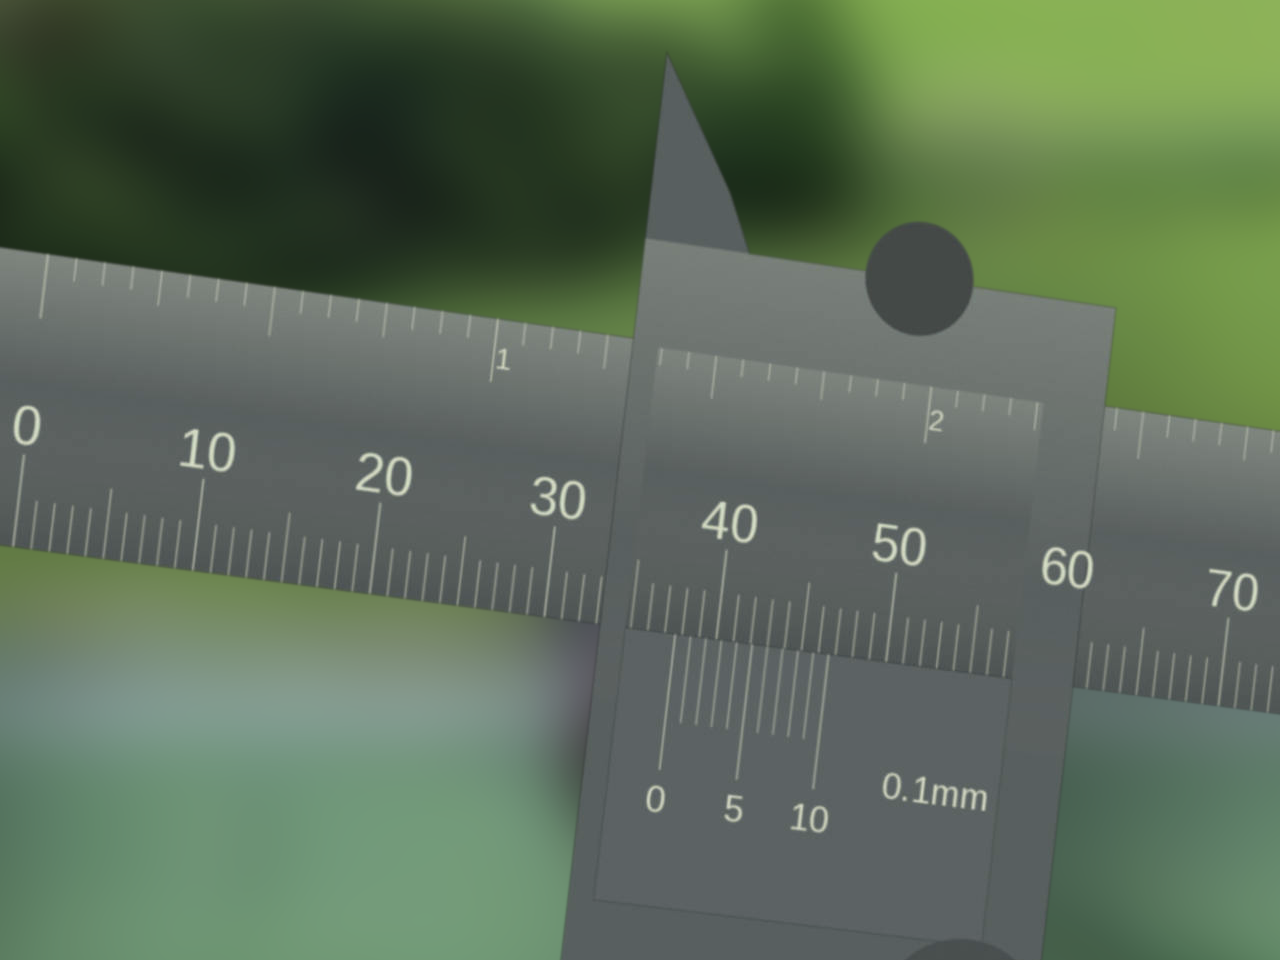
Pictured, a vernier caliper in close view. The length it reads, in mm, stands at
37.6 mm
